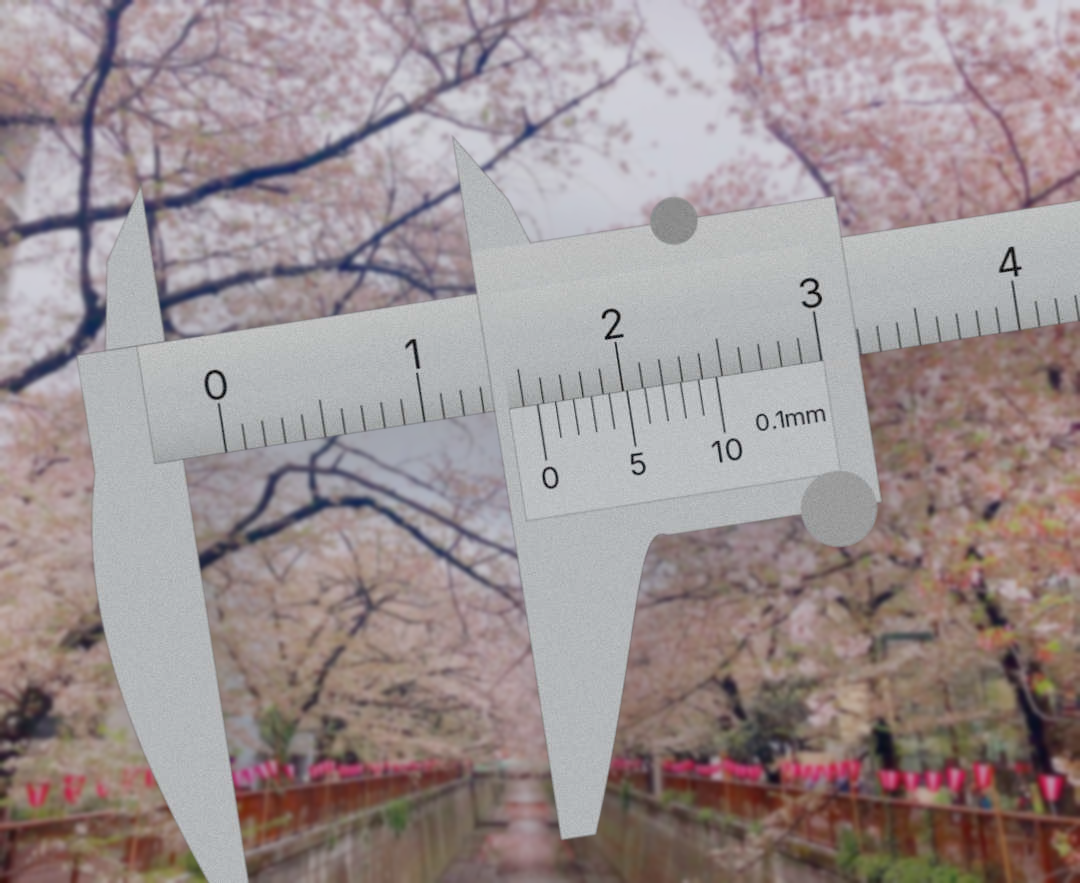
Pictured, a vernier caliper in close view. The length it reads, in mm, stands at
15.7 mm
